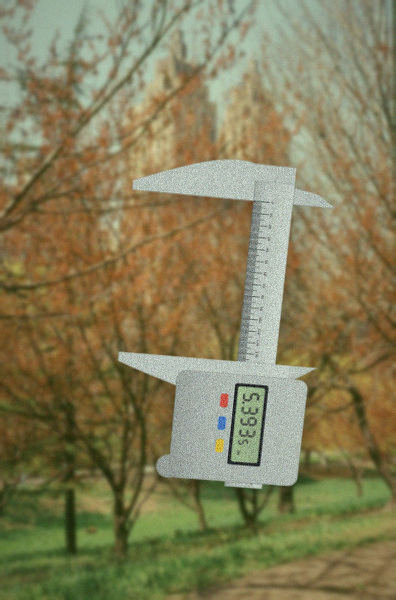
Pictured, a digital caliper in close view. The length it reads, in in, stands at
5.3935 in
